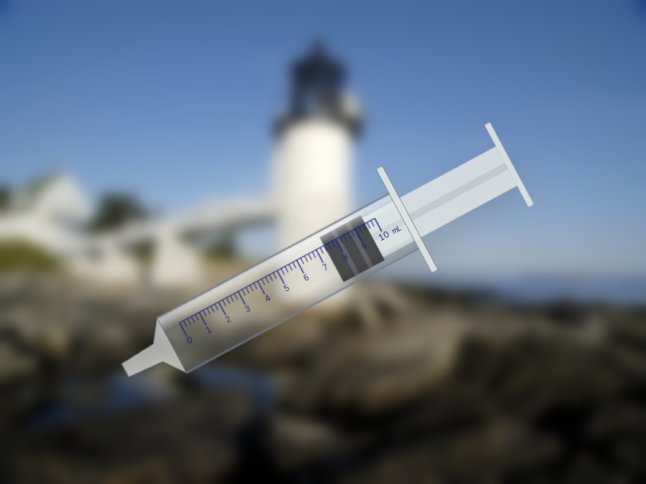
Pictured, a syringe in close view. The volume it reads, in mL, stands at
7.4 mL
